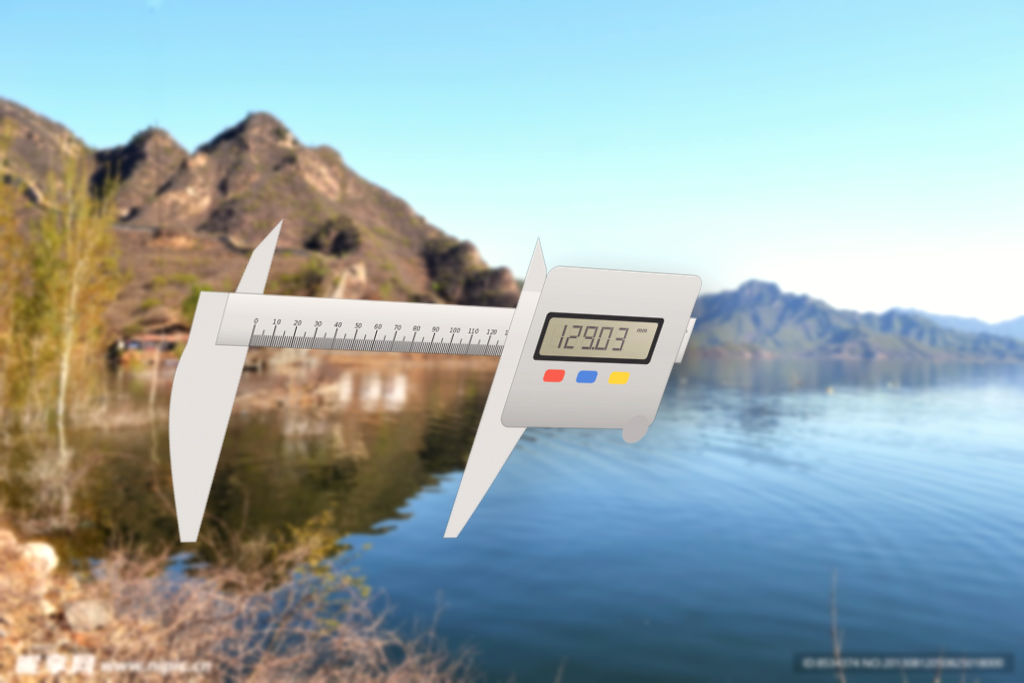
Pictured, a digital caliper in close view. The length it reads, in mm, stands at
129.03 mm
